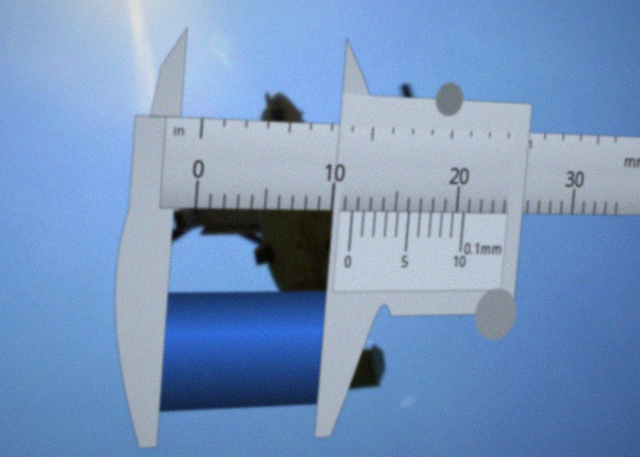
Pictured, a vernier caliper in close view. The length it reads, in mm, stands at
11.6 mm
